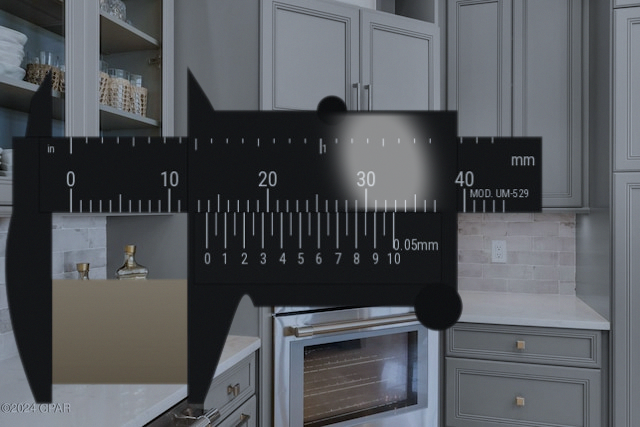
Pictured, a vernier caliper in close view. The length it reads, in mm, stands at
13.8 mm
